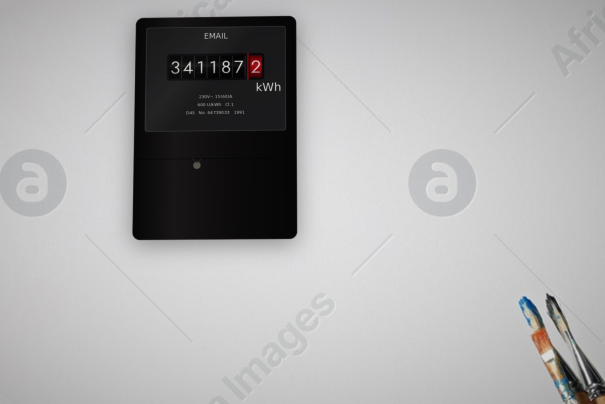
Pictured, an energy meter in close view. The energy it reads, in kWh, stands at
341187.2 kWh
